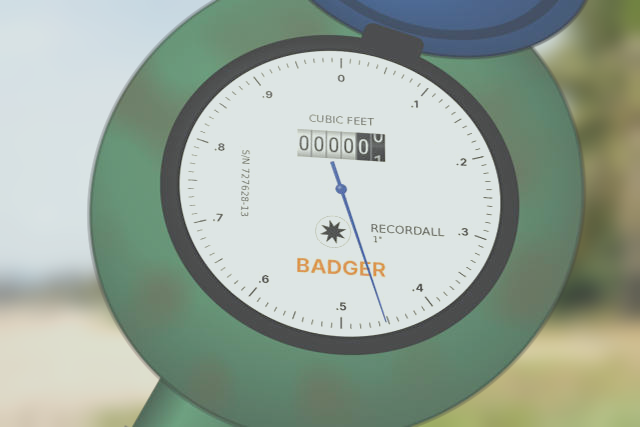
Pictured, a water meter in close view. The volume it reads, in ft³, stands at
0.45 ft³
